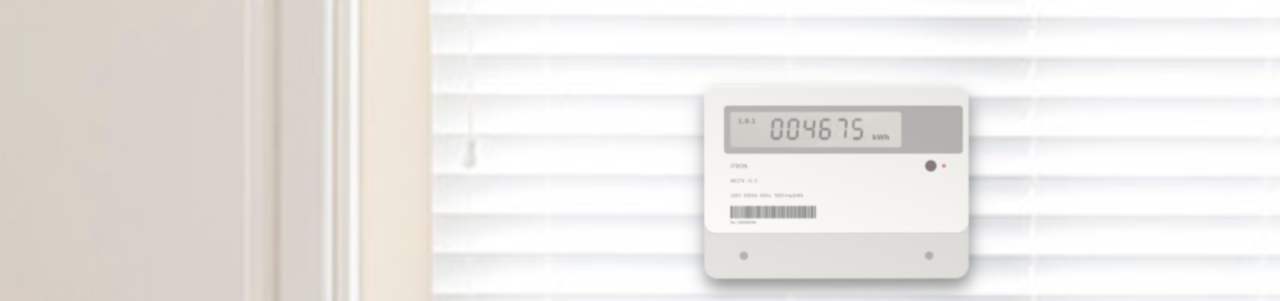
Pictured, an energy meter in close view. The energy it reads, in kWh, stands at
4675 kWh
